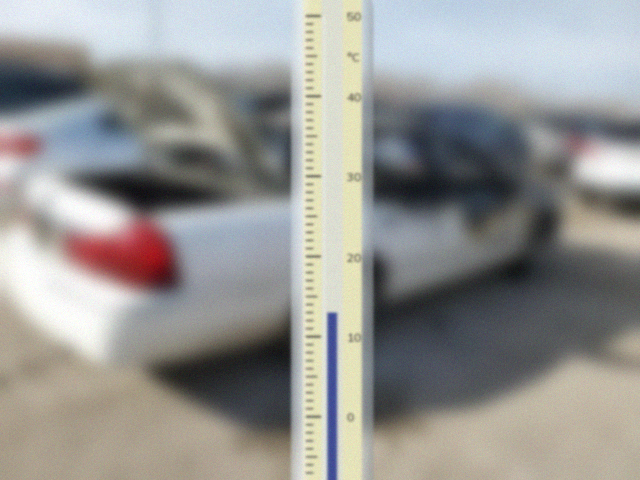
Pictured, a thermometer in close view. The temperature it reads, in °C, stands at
13 °C
